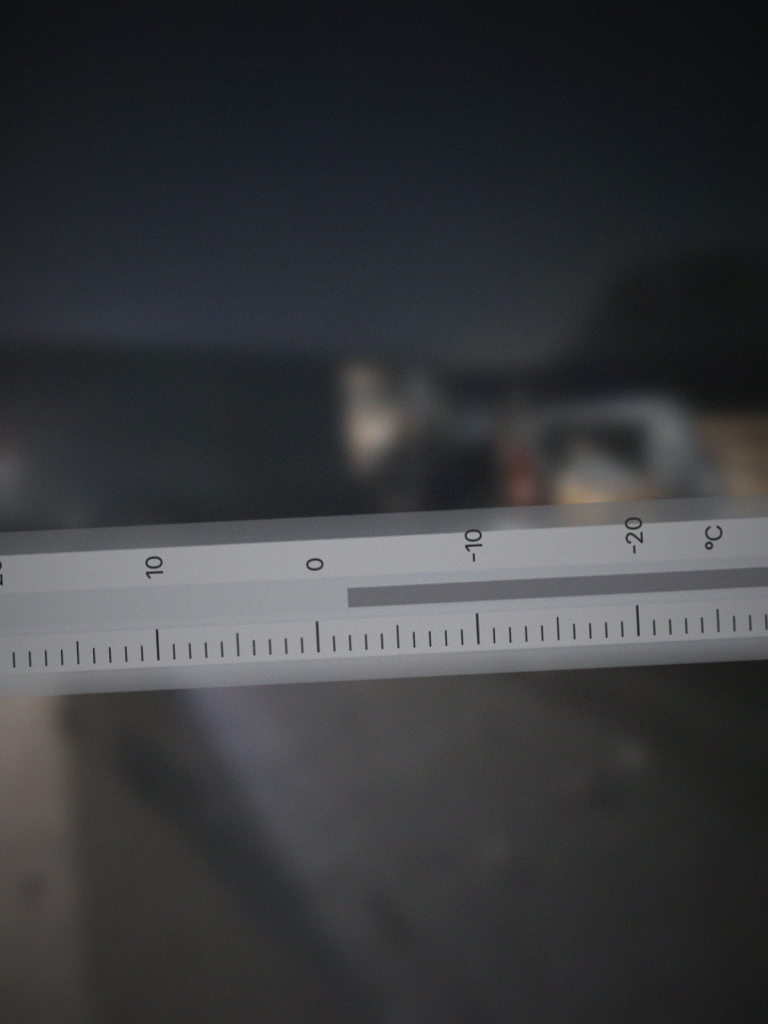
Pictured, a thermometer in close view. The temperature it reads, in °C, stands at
-2 °C
